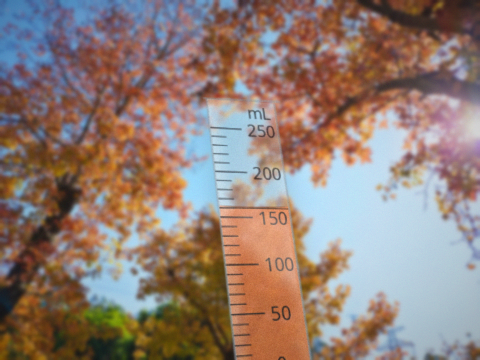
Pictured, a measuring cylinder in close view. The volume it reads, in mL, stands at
160 mL
